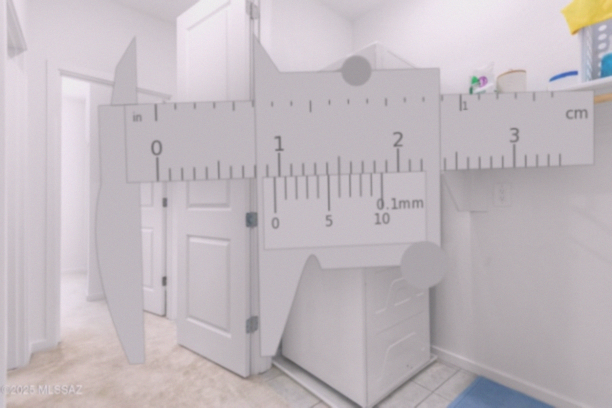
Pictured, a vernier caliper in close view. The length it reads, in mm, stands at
9.6 mm
